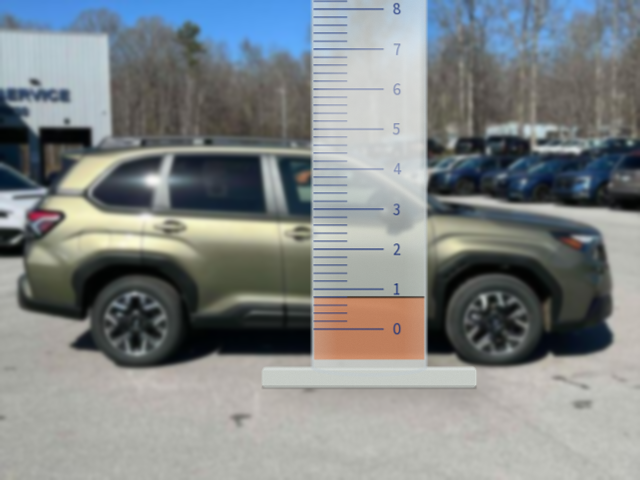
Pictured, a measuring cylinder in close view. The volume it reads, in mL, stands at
0.8 mL
